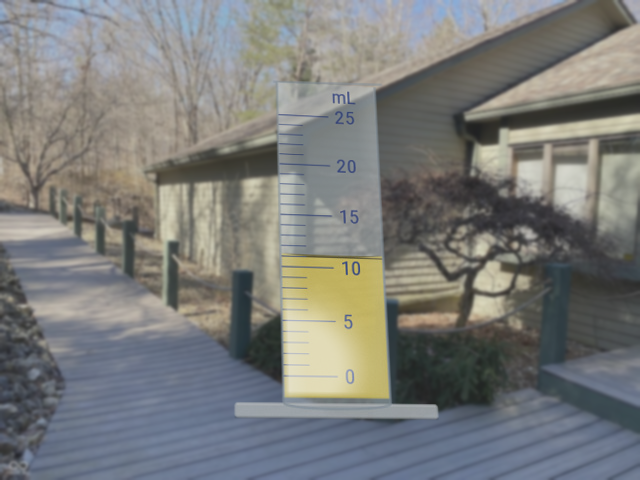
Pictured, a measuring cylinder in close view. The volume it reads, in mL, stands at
11 mL
